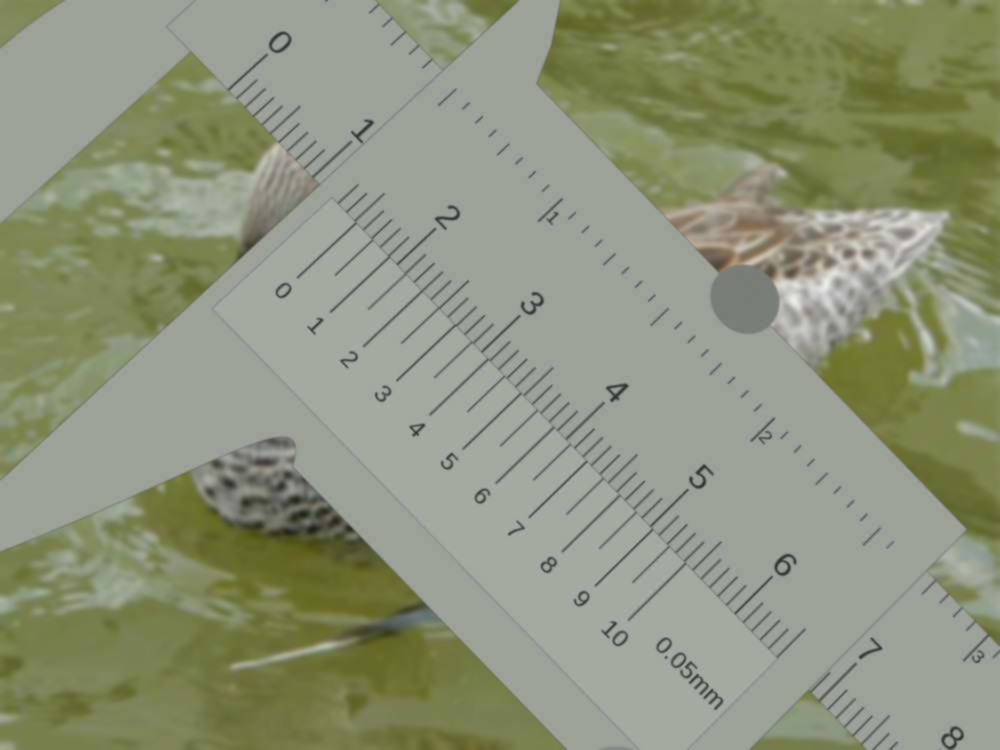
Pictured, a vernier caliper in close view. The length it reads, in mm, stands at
15.2 mm
